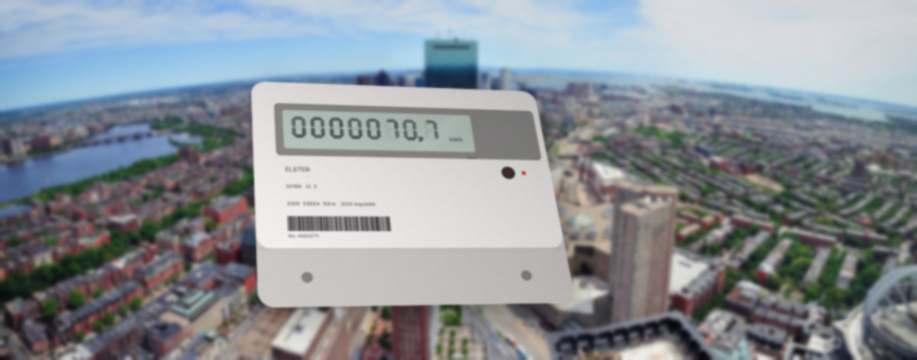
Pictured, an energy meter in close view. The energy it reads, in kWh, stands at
70.7 kWh
